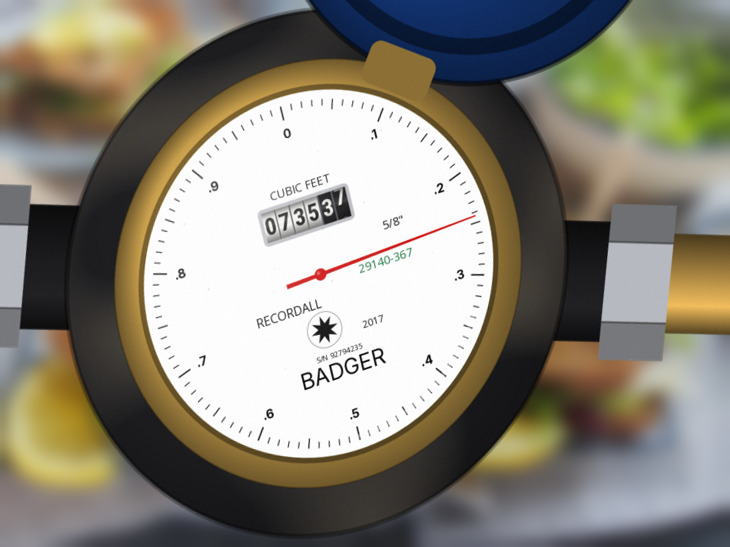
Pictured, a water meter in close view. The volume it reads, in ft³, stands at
73537.24 ft³
